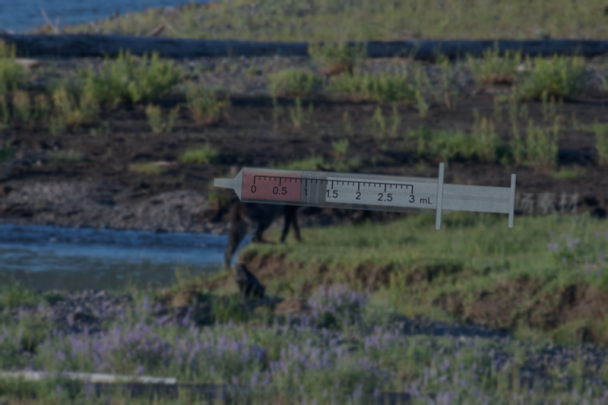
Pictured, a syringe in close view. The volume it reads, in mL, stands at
0.9 mL
